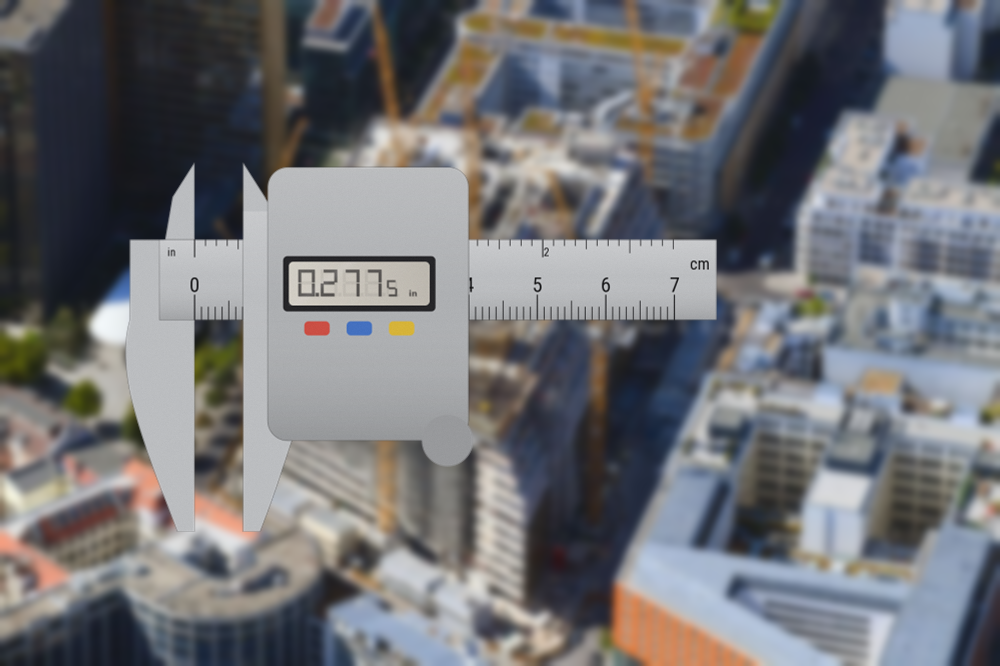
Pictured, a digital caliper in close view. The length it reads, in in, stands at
0.2775 in
